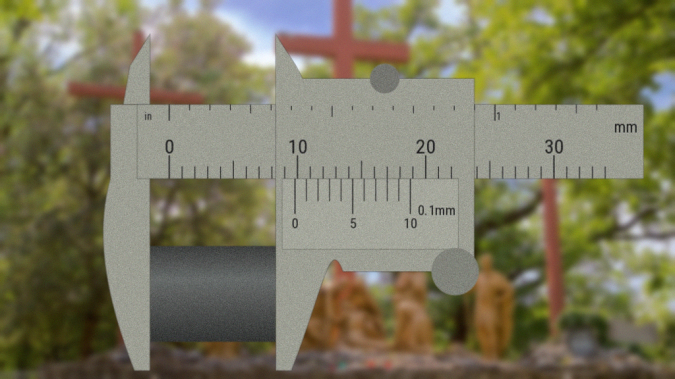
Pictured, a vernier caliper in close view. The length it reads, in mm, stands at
9.8 mm
